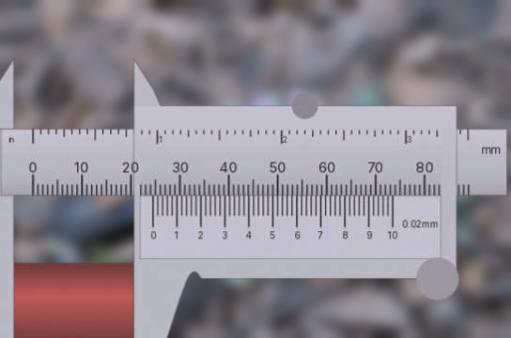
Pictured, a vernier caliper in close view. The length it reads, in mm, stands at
24.5 mm
